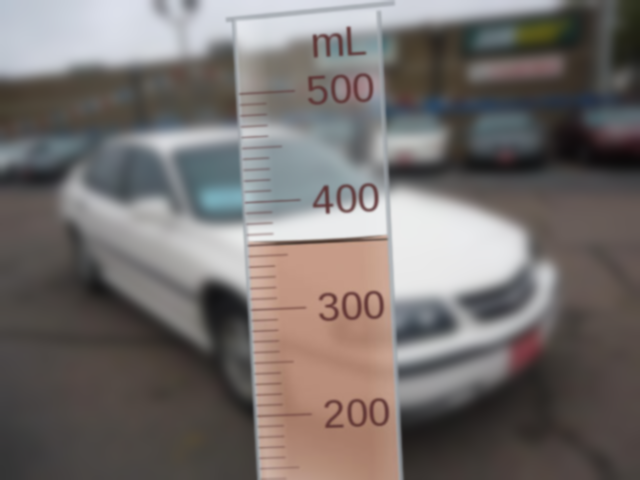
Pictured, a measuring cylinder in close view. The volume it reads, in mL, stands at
360 mL
